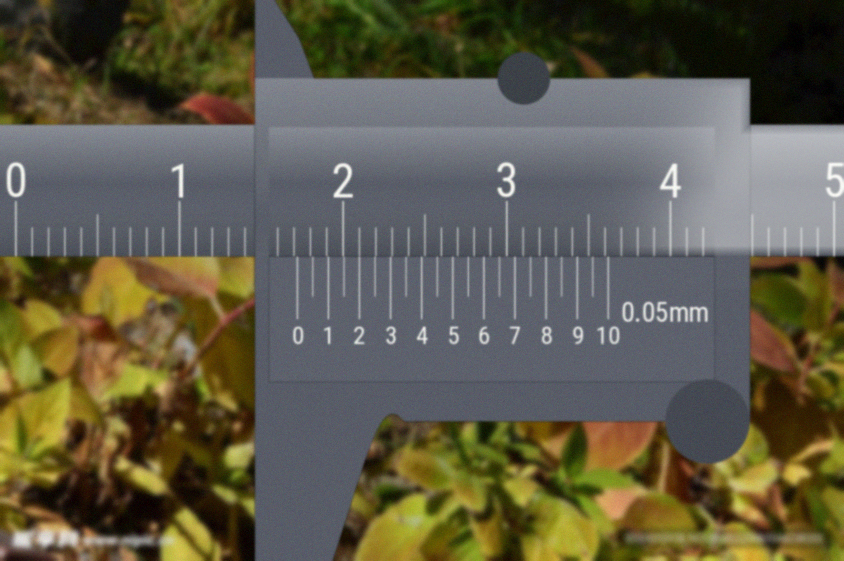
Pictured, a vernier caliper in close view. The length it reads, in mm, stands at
17.2 mm
